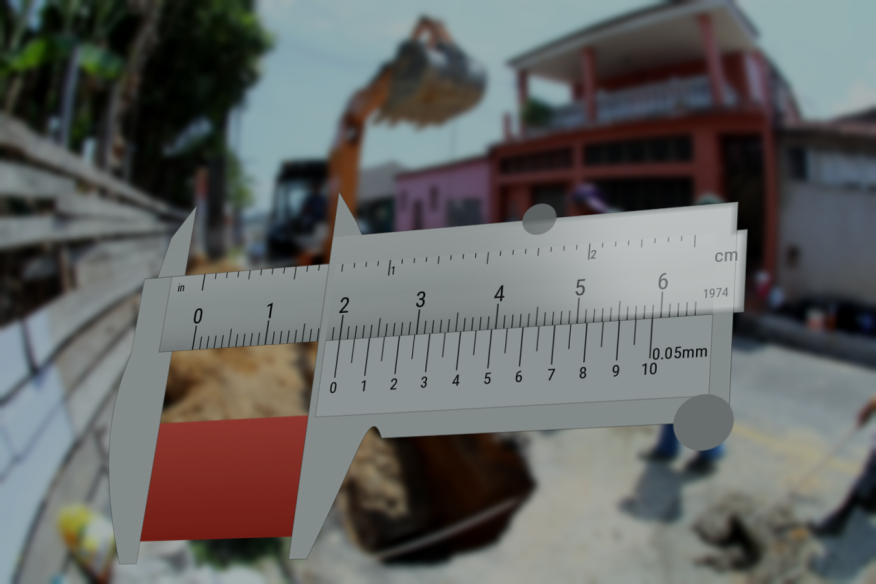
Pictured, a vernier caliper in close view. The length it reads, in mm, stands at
20.0 mm
